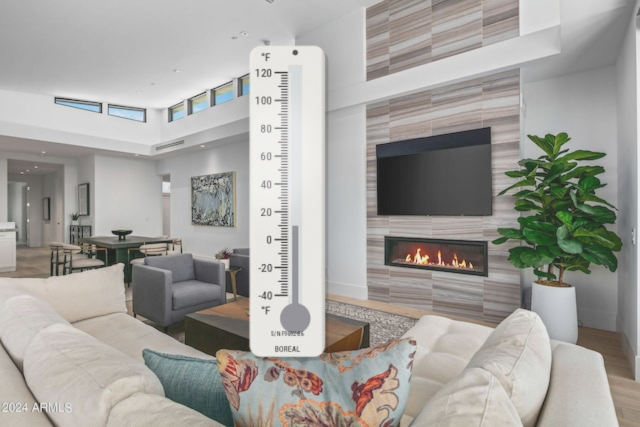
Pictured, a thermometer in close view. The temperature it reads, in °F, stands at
10 °F
